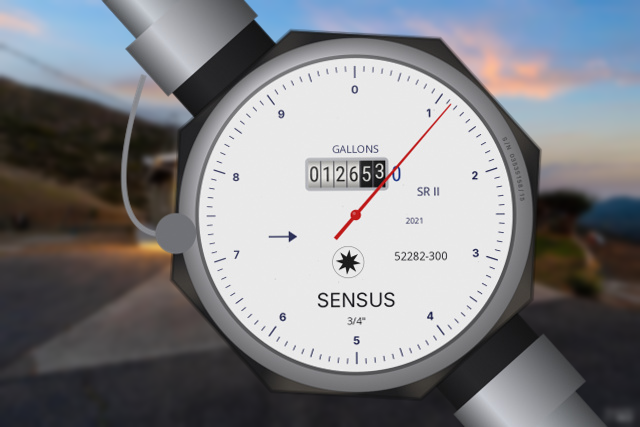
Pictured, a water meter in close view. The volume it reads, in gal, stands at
126531.1 gal
